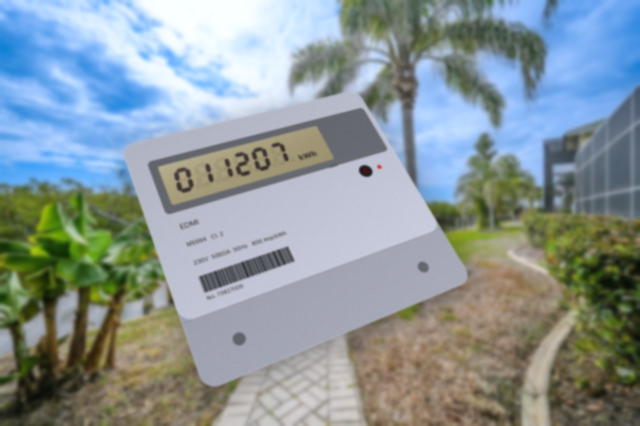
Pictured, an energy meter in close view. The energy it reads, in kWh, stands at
11207 kWh
